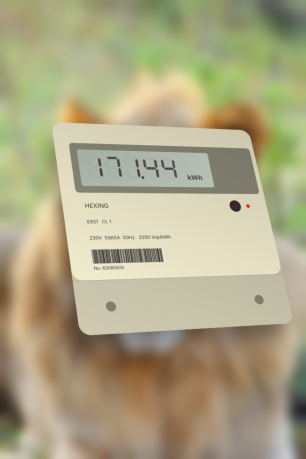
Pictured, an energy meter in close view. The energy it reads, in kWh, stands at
171.44 kWh
